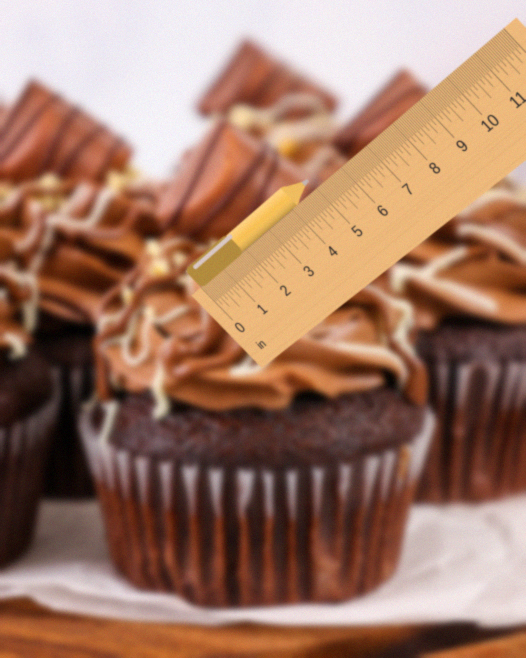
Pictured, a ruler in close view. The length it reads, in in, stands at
5 in
